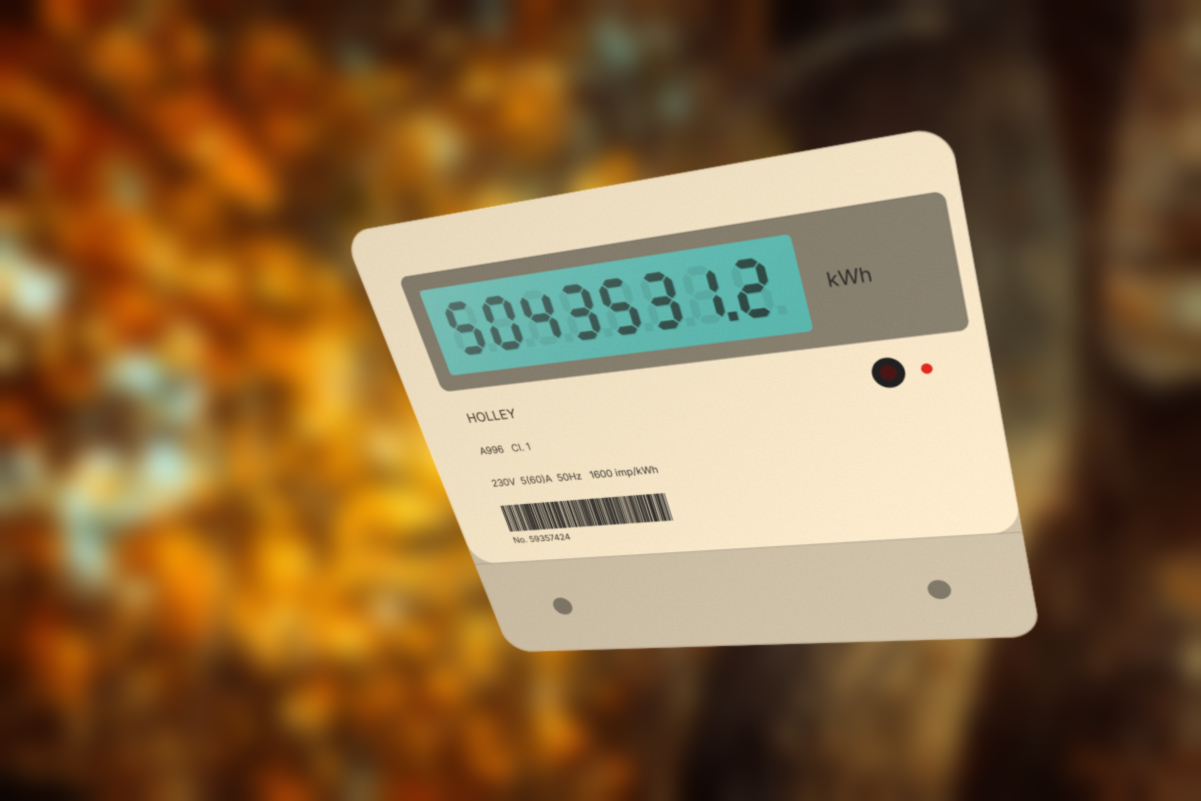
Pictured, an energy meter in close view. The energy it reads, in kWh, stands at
5043531.2 kWh
